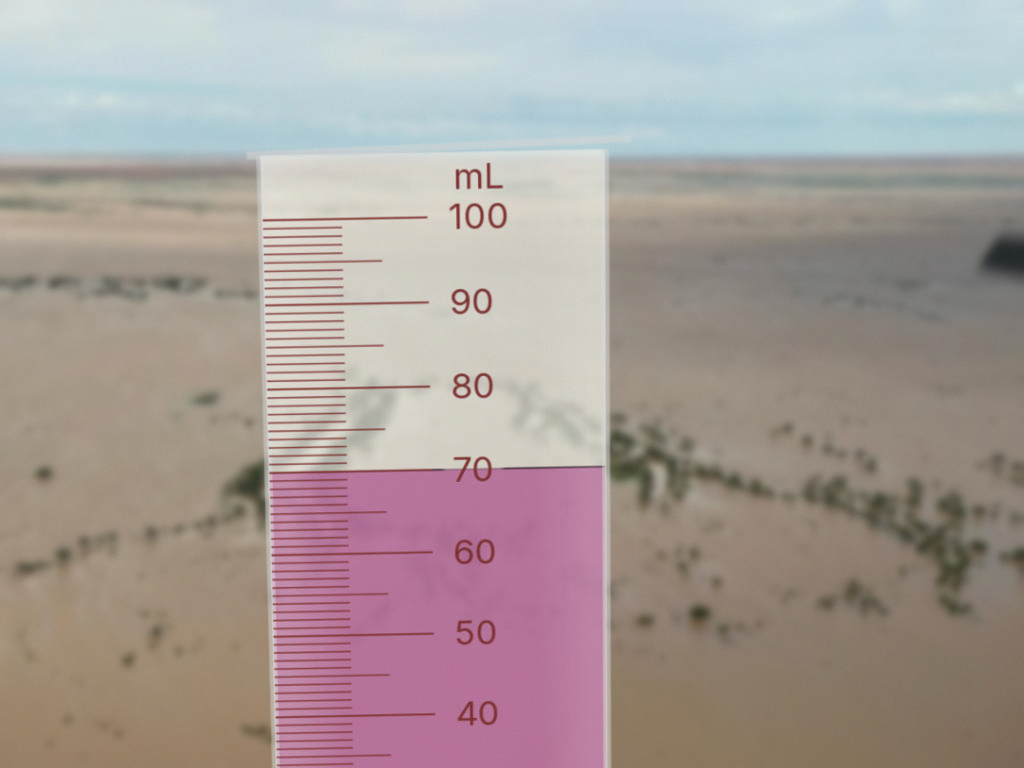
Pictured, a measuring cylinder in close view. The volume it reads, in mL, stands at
70 mL
